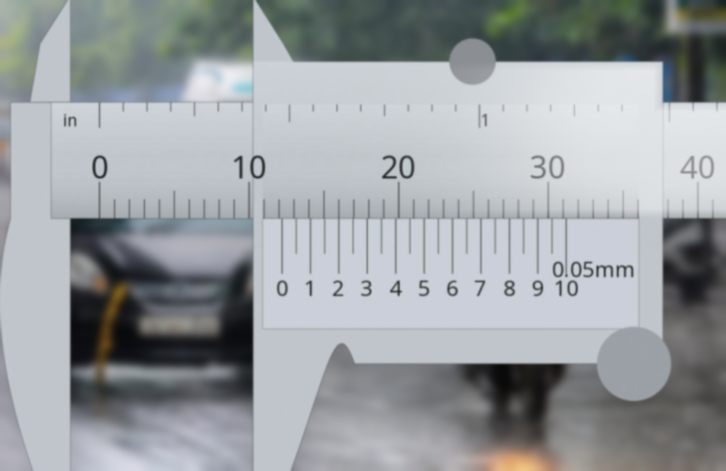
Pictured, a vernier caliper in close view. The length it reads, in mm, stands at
12.2 mm
